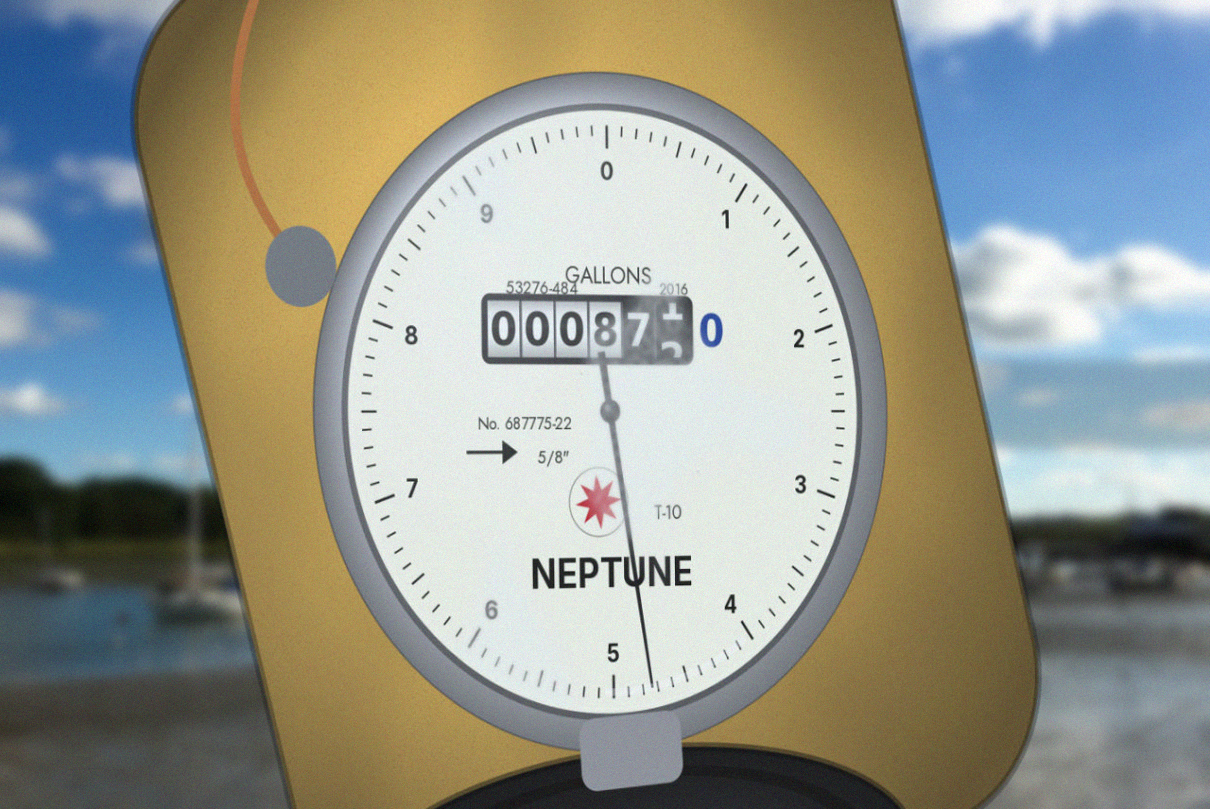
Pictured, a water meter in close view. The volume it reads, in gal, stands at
8714.7 gal
